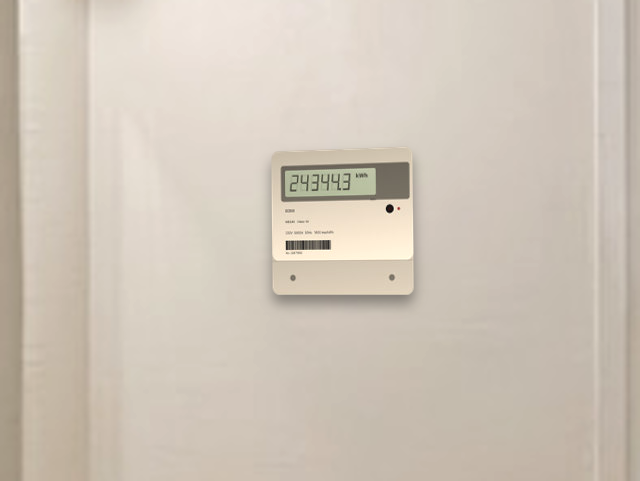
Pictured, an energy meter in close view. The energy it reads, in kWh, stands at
24344.3 kWh
